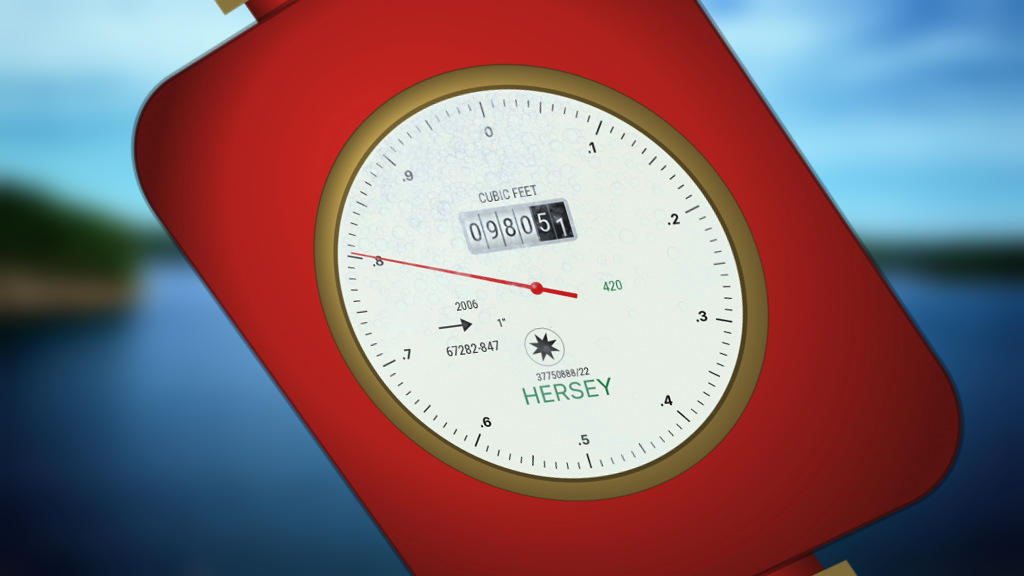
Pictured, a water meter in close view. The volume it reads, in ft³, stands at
98050.80 ft³
